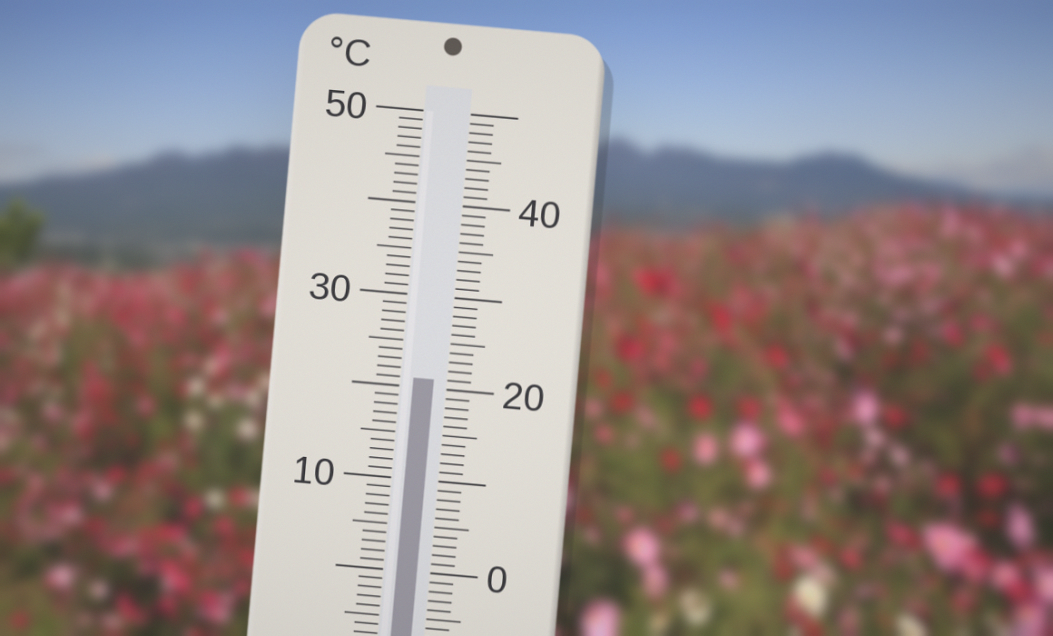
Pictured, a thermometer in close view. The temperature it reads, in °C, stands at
21 °C
